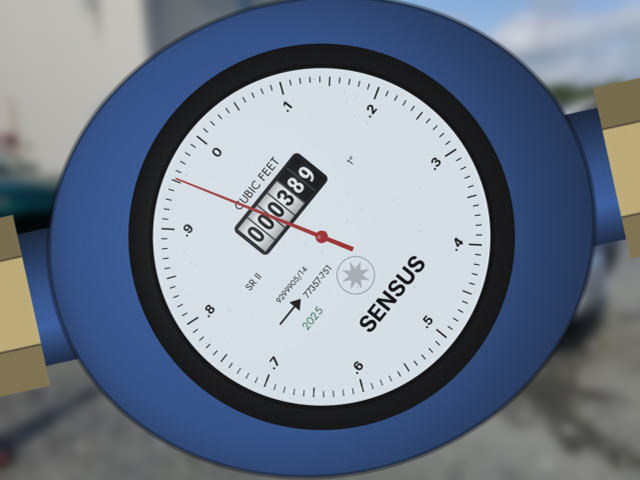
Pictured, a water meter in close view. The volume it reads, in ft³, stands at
388.95 ft³
